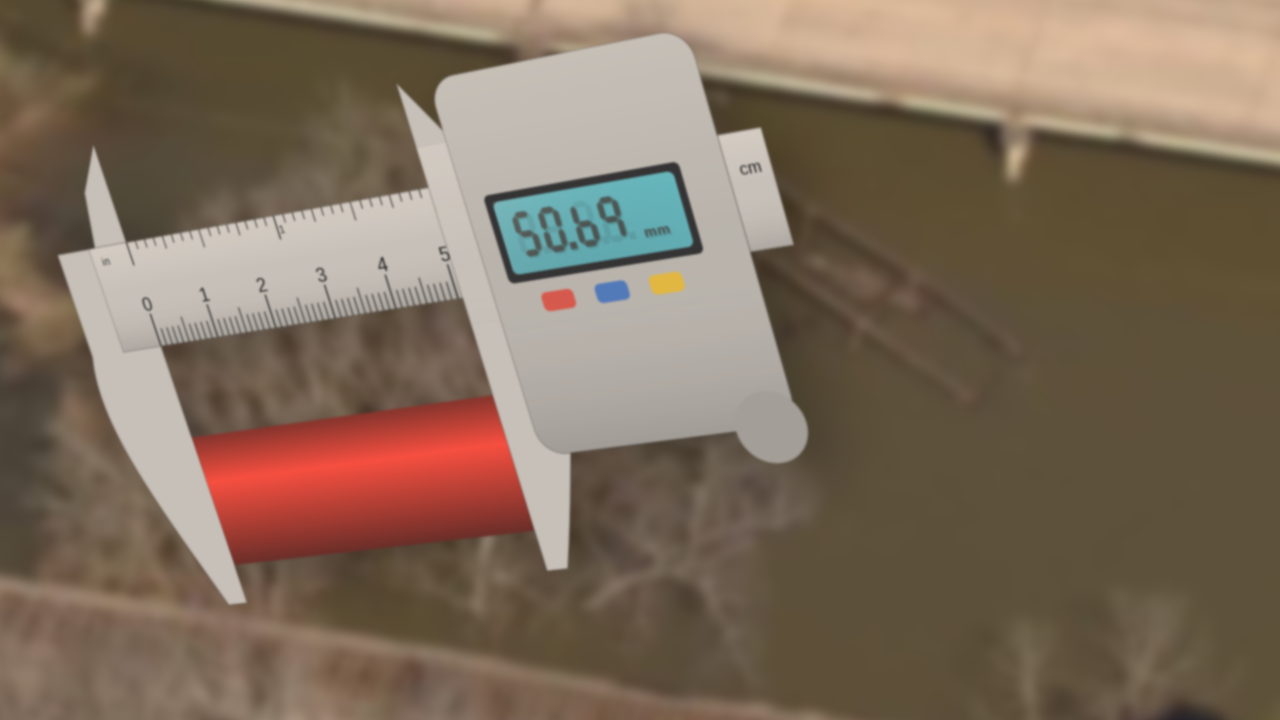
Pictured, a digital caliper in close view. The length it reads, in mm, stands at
50.69 mm
